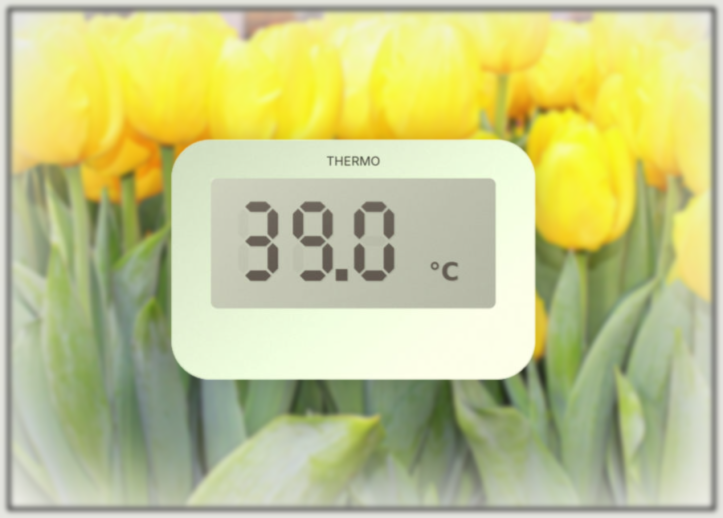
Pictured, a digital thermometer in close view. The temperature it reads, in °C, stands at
39.0 °C
